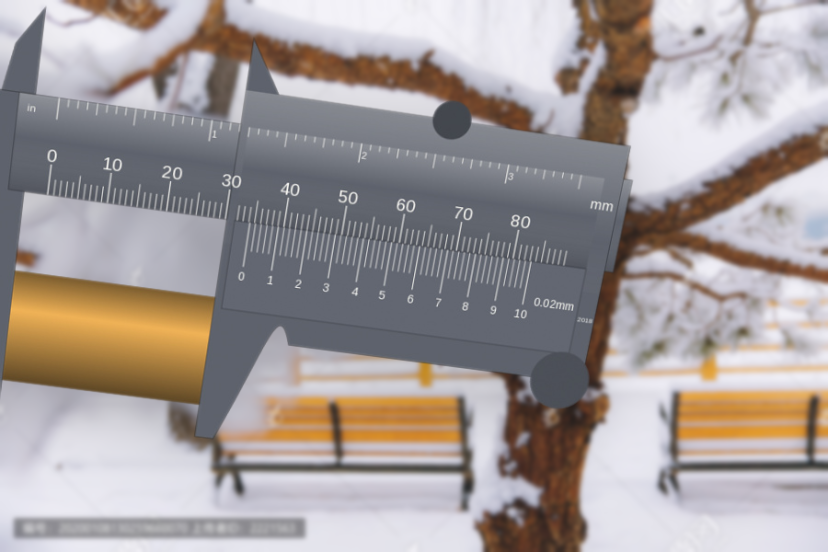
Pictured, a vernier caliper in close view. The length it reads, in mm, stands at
34.2 mm
